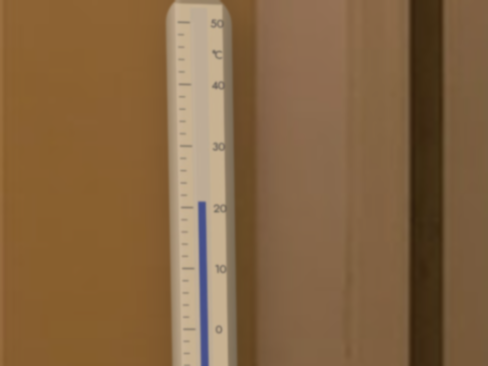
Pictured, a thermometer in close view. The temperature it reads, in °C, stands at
21 °C
